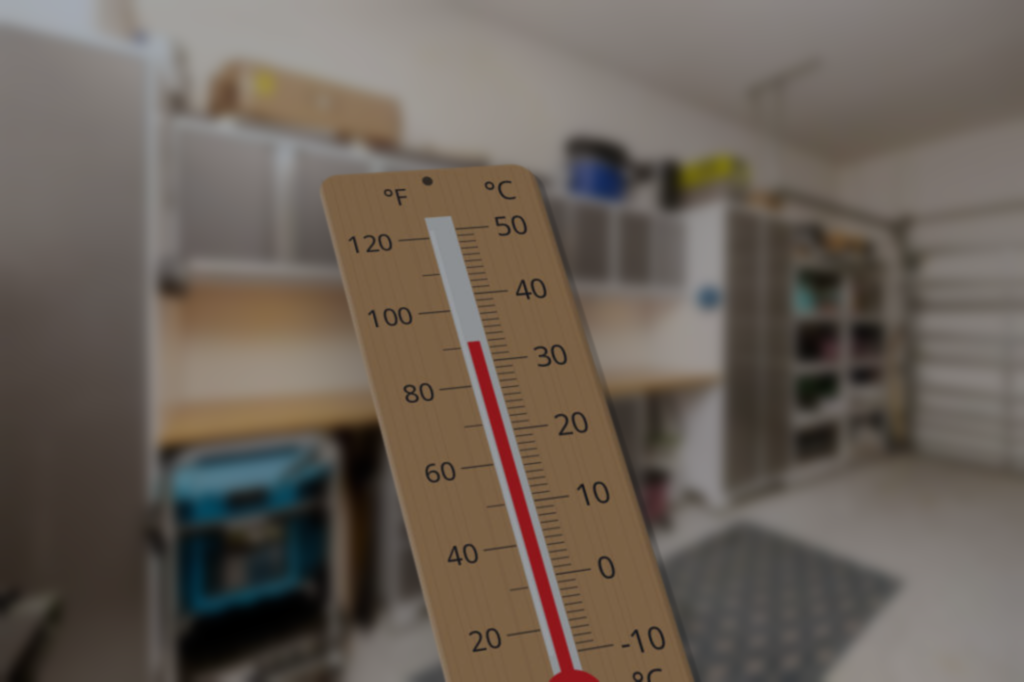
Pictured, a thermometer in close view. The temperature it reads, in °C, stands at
33 °C
